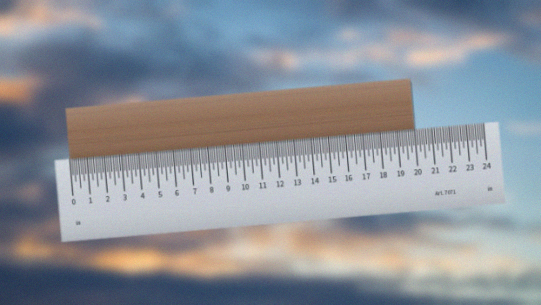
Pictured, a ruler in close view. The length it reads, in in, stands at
20 in
